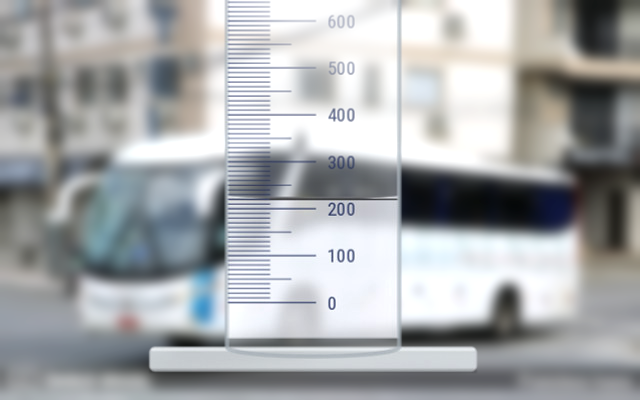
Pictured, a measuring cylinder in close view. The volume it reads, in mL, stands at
220 mL
